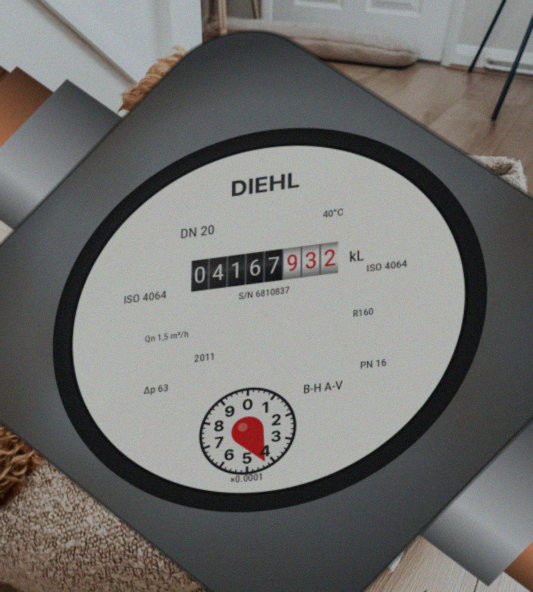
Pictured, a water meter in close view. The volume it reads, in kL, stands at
4167.9324 kL
